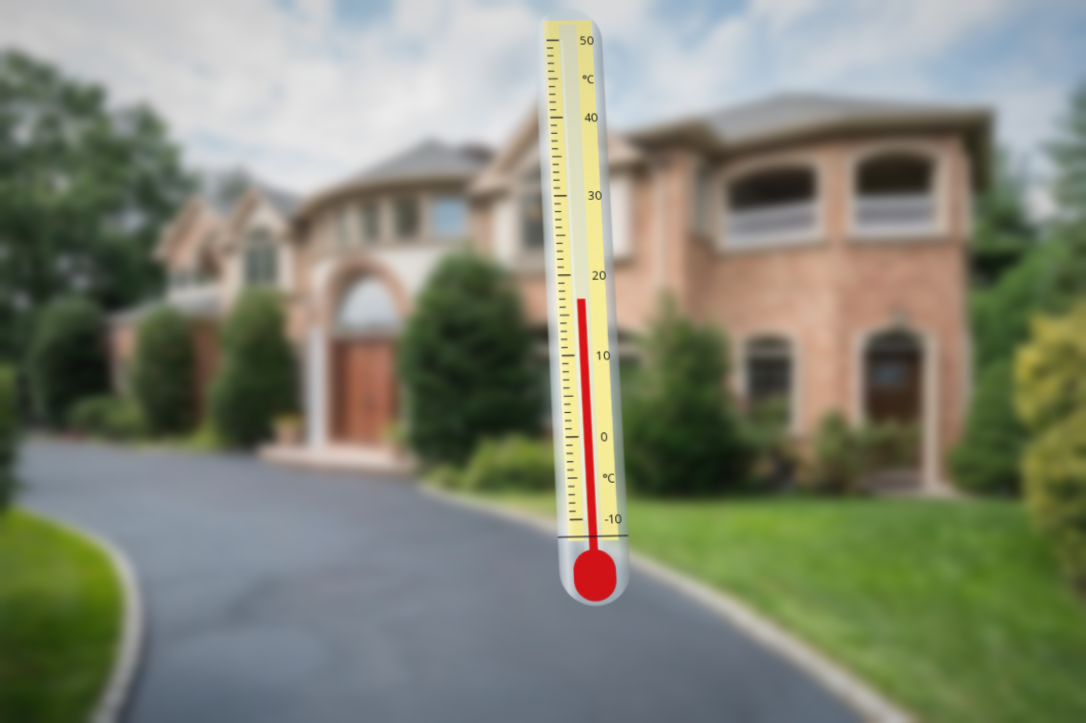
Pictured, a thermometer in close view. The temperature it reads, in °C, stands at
17 °C
